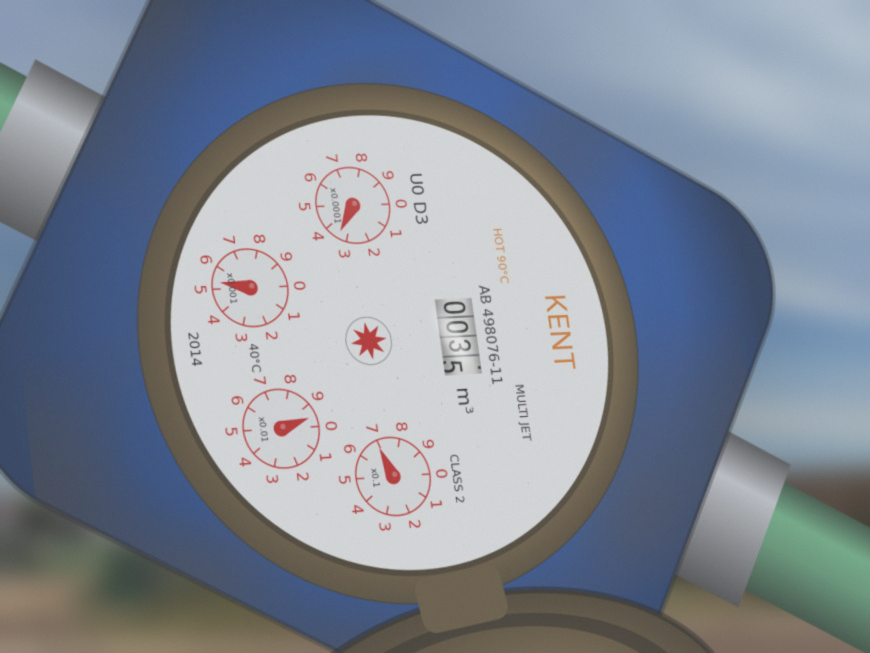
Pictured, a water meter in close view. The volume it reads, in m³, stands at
34.6953 m³
